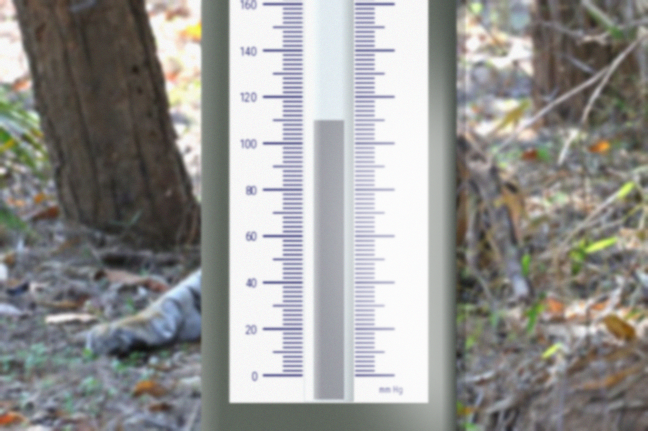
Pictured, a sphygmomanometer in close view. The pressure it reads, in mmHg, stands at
110 mmHg
